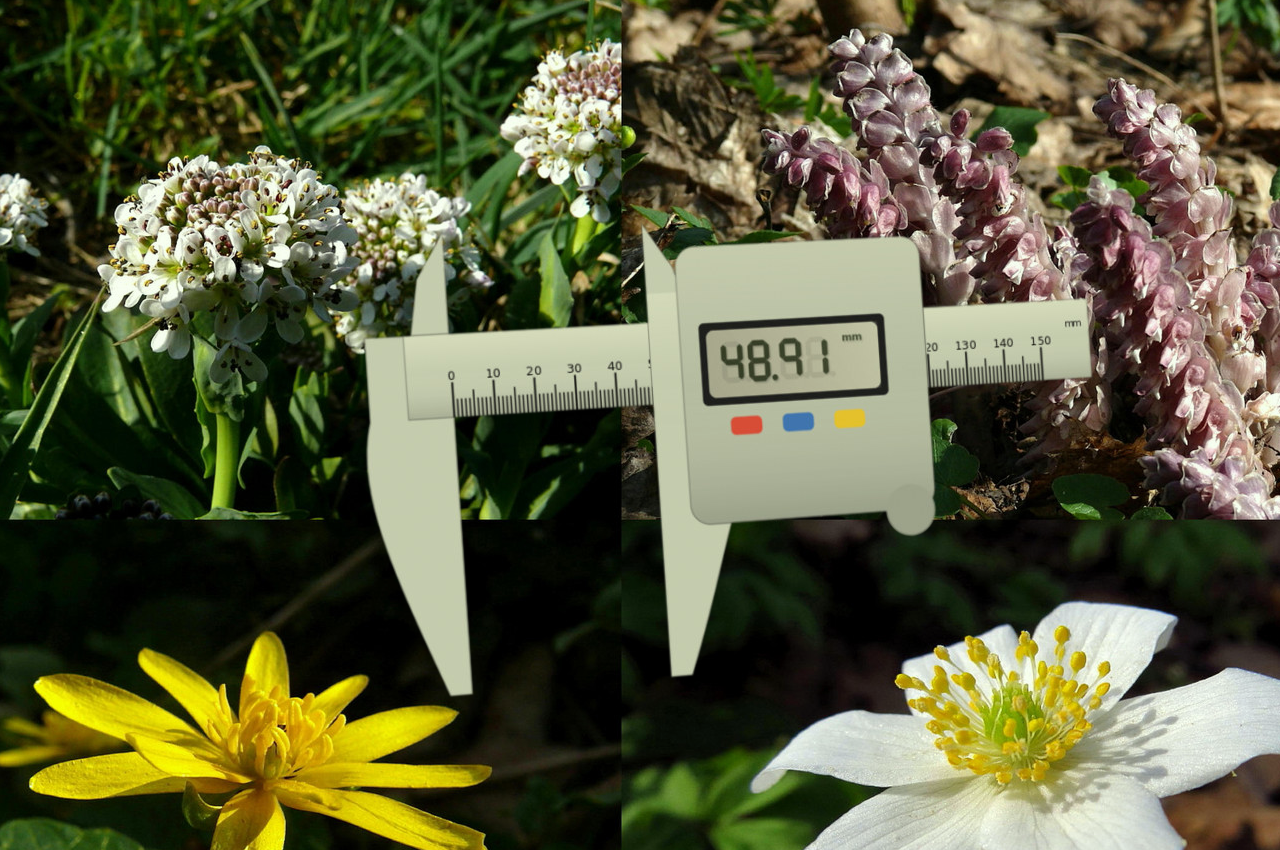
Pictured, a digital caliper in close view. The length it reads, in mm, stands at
48.91 mm
